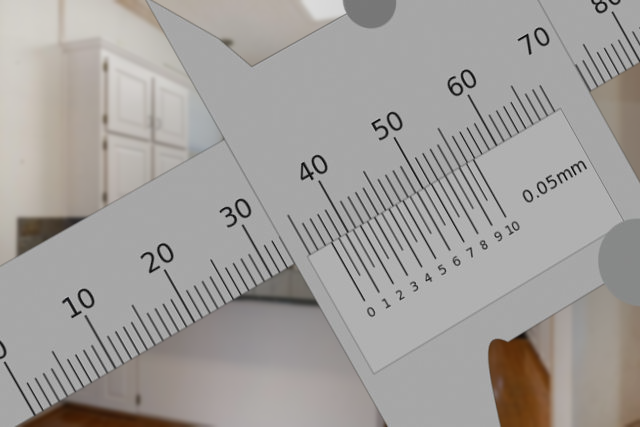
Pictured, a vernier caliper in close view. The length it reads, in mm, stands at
37.8 mm
